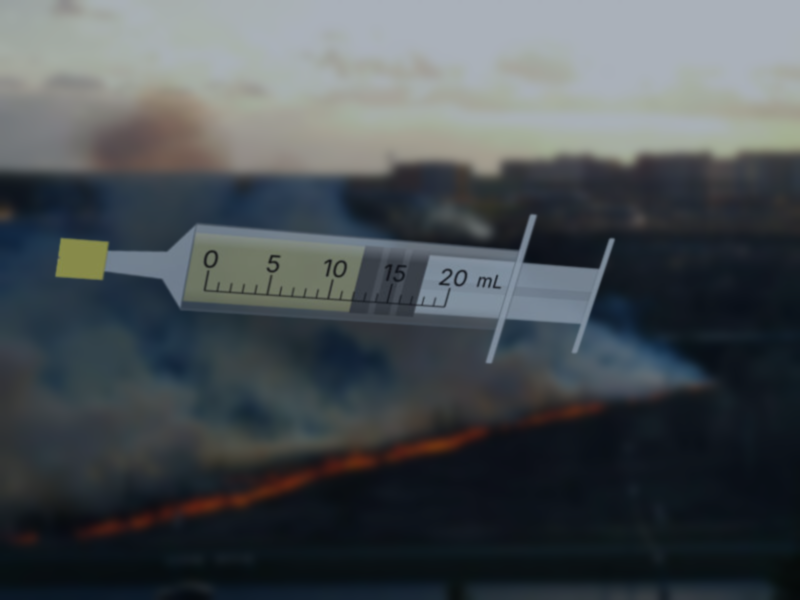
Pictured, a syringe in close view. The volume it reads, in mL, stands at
12 mL
